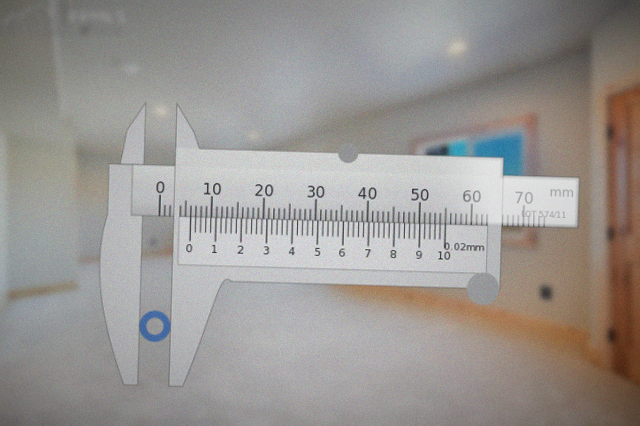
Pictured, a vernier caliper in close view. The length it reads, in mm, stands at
6.0 mm
